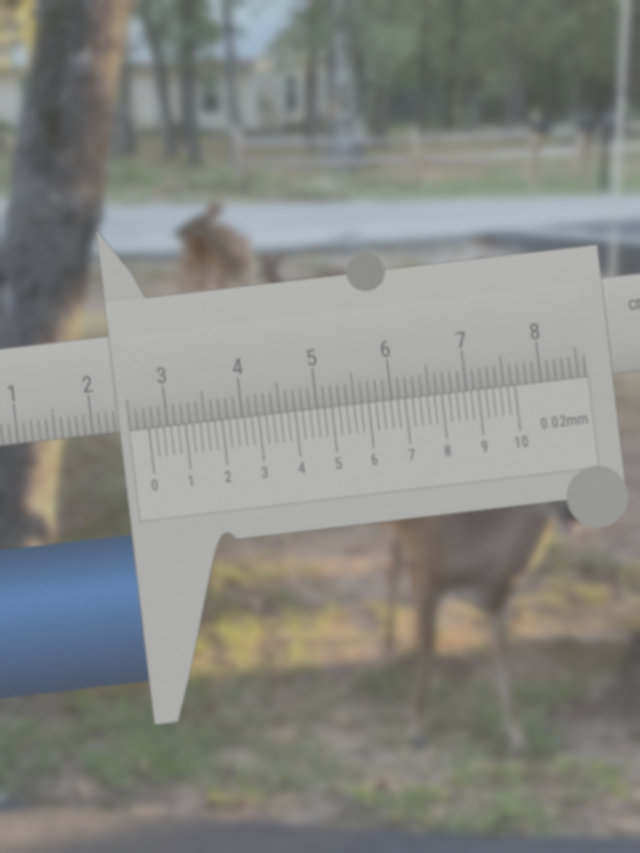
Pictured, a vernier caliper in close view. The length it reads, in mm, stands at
27.5 mm
